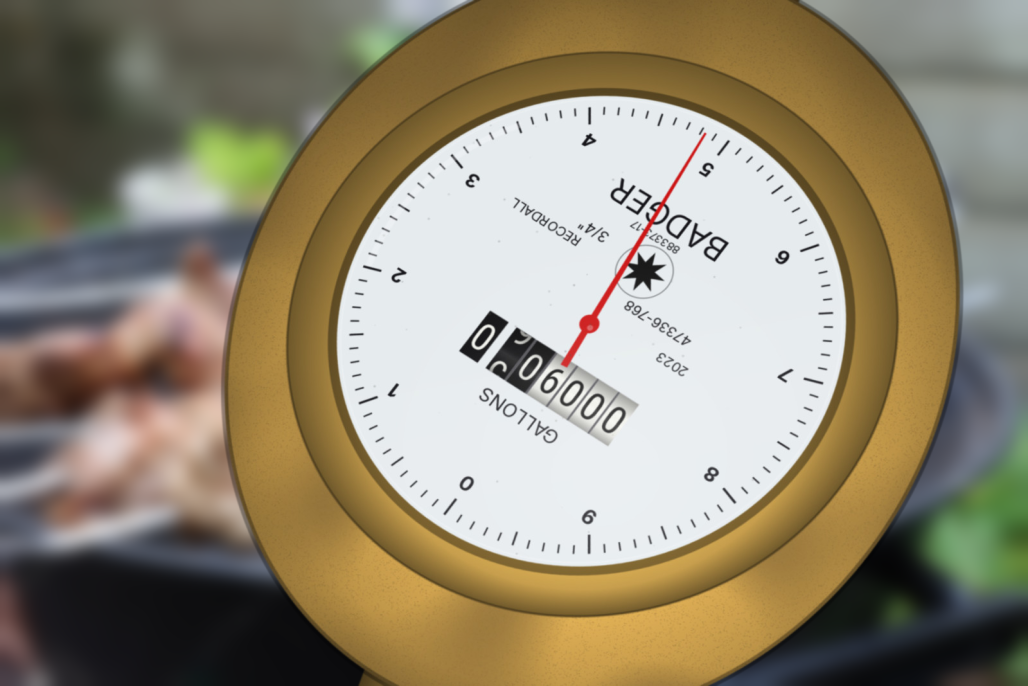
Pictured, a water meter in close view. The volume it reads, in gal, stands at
9054.8 gal
